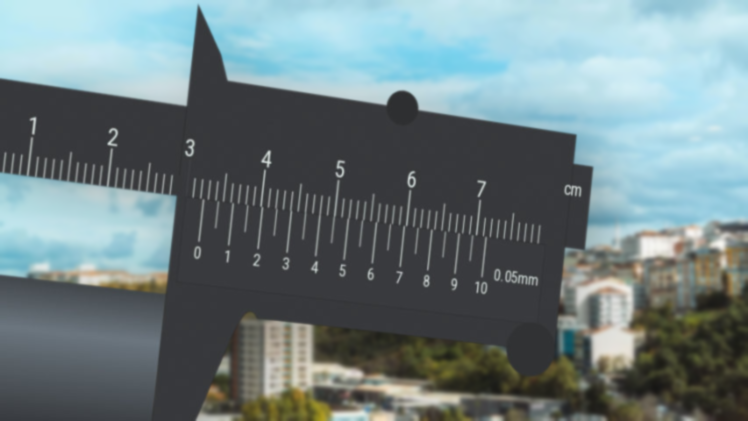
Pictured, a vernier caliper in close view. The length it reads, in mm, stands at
32.4 mm
